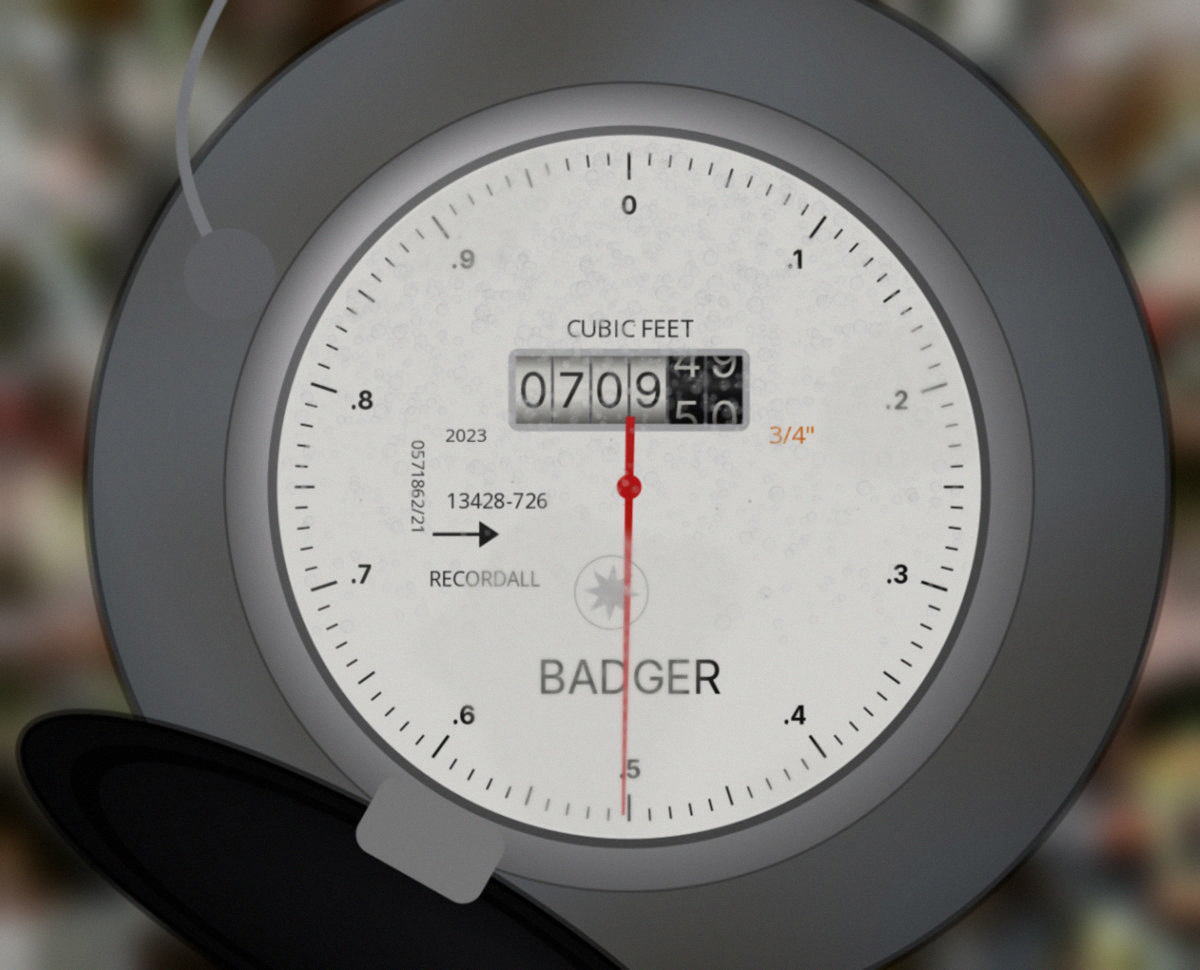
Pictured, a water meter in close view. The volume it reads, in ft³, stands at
70949.50 ft³
